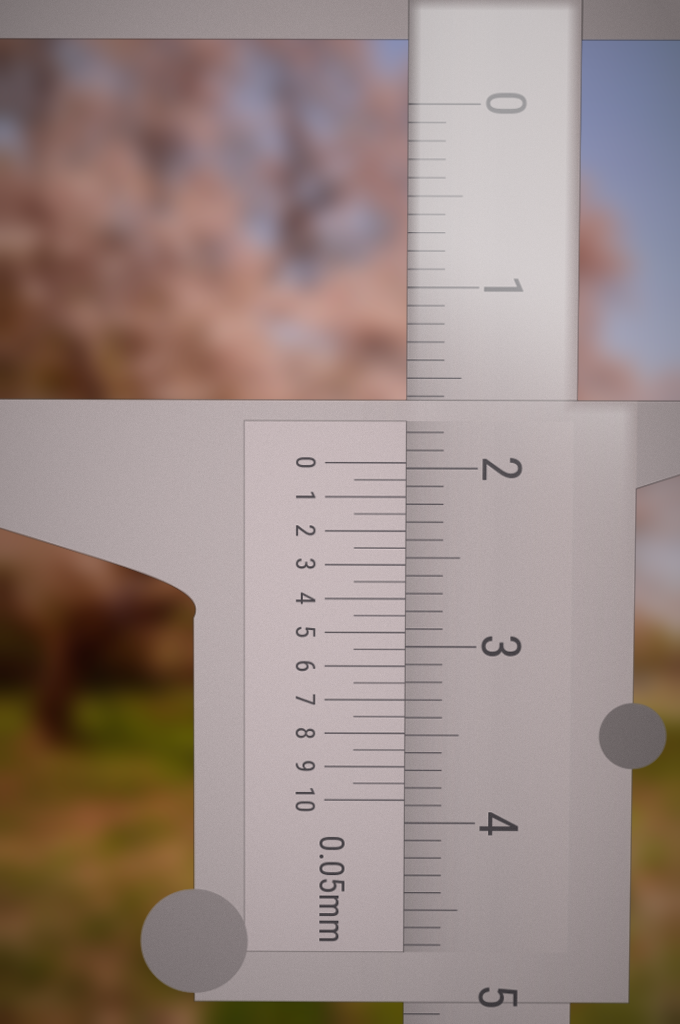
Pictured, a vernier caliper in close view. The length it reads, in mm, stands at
19.7 mm
